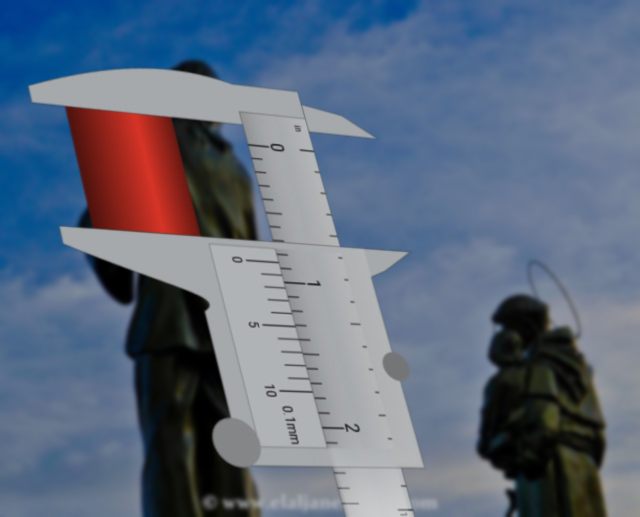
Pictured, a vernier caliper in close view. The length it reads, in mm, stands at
8.6 mm
